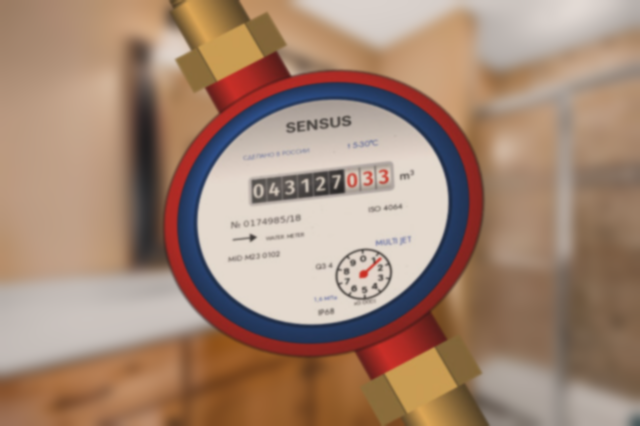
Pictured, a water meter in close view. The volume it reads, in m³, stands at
43127.0331 m³
